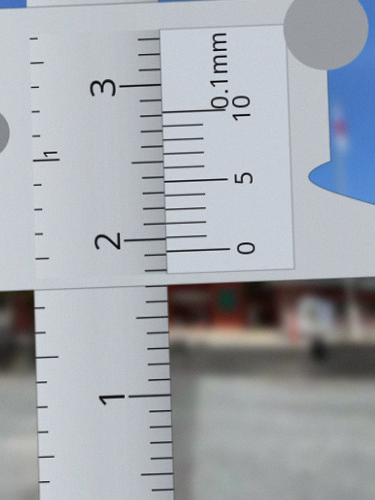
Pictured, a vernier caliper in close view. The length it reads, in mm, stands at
19.2 mm
